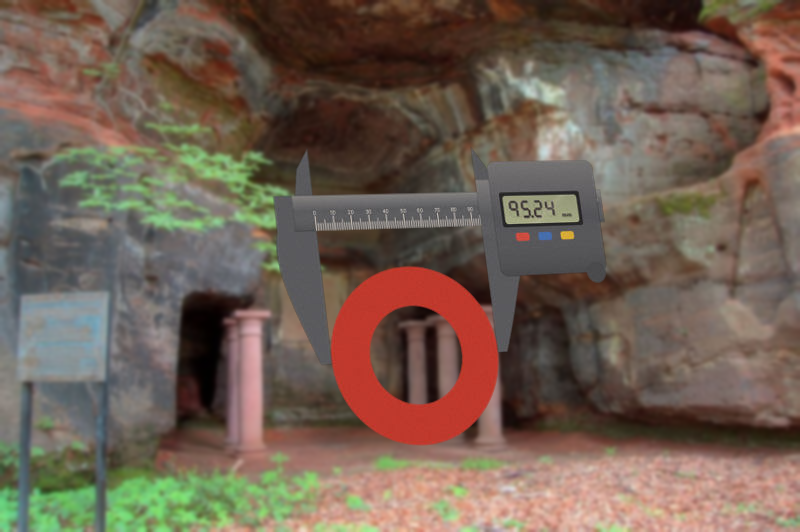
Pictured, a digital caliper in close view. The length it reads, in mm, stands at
95.24 mm
